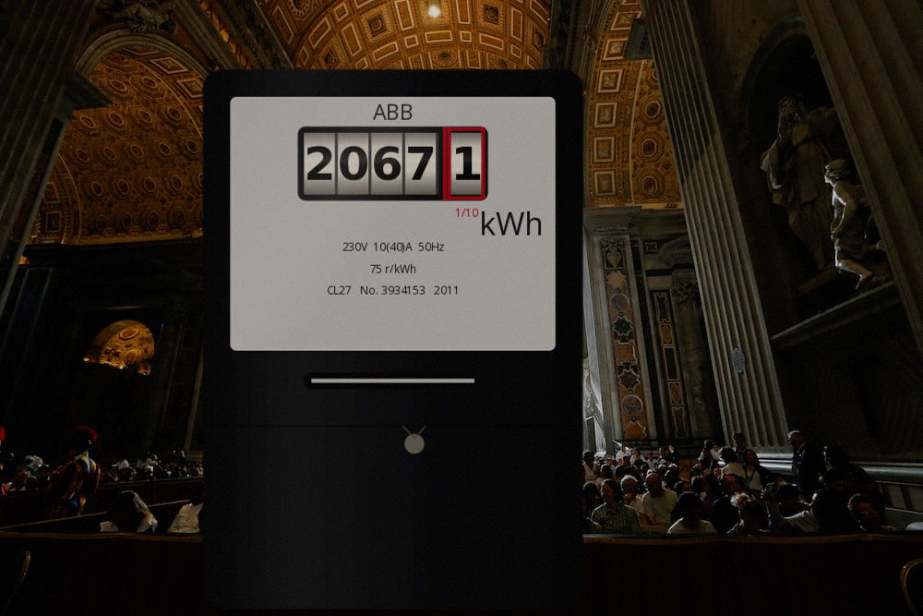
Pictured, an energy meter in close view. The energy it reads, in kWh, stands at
2067.1 kWh
